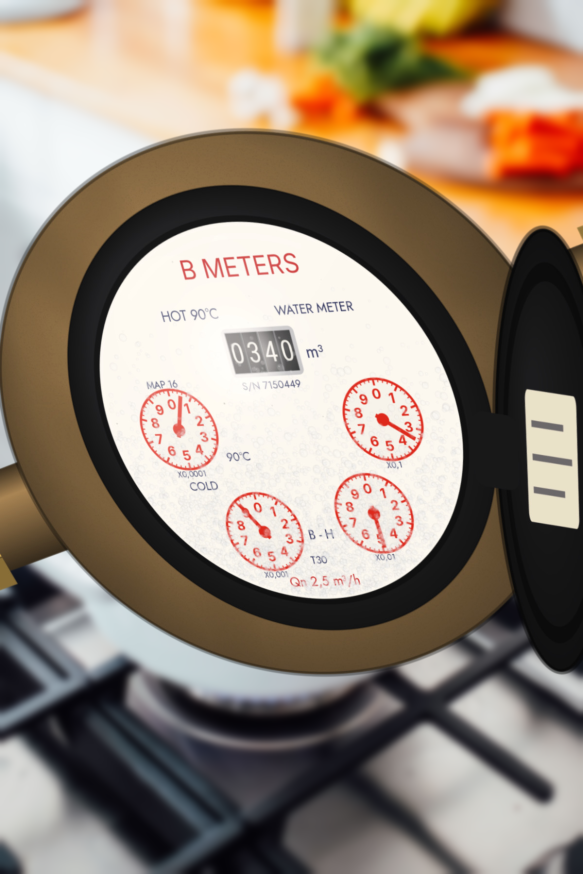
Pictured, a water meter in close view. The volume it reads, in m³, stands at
340.3490 m³
